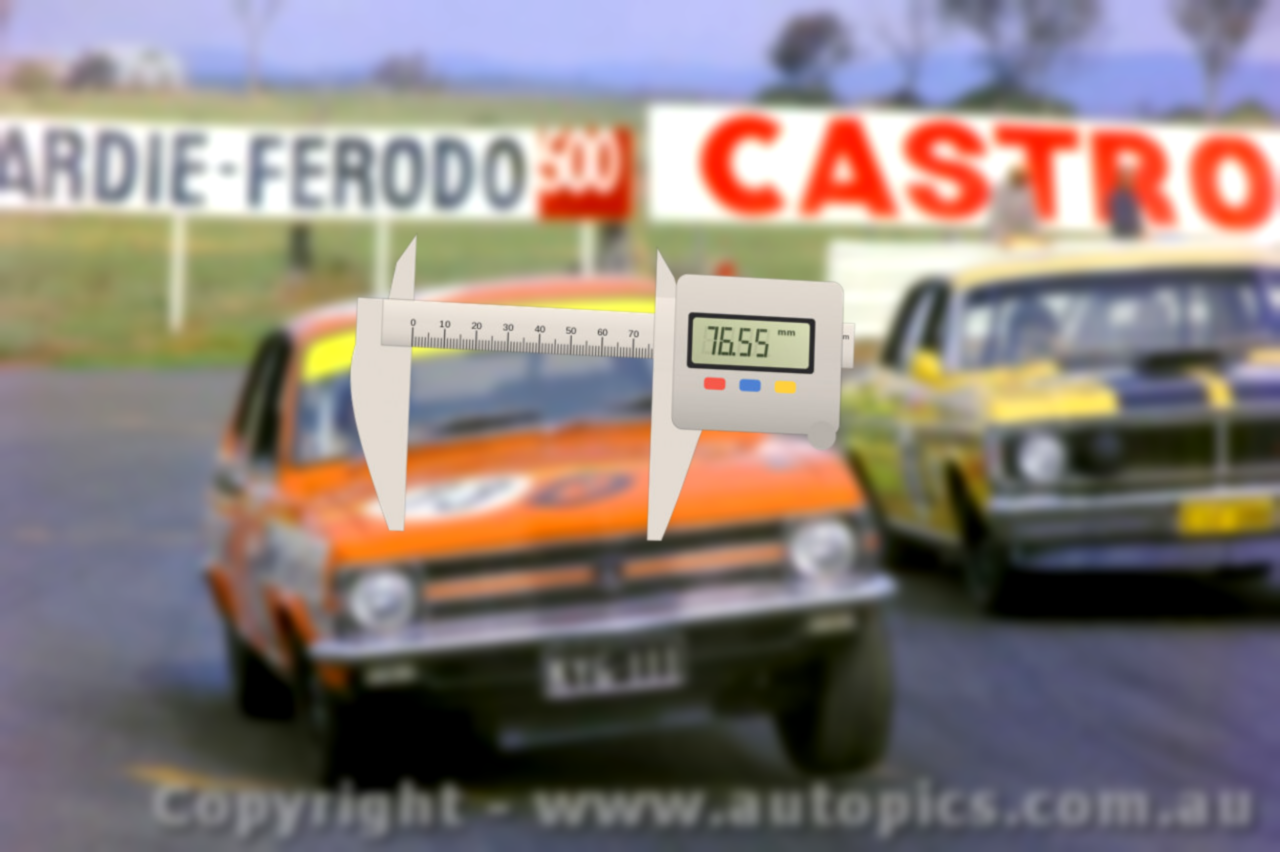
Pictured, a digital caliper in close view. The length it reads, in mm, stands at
76.55 mm
